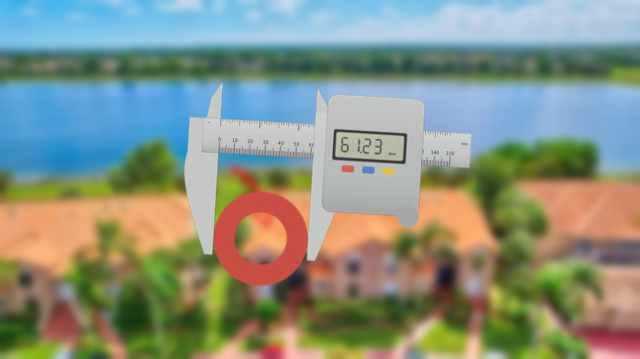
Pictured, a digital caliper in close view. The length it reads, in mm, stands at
61.23 mm
